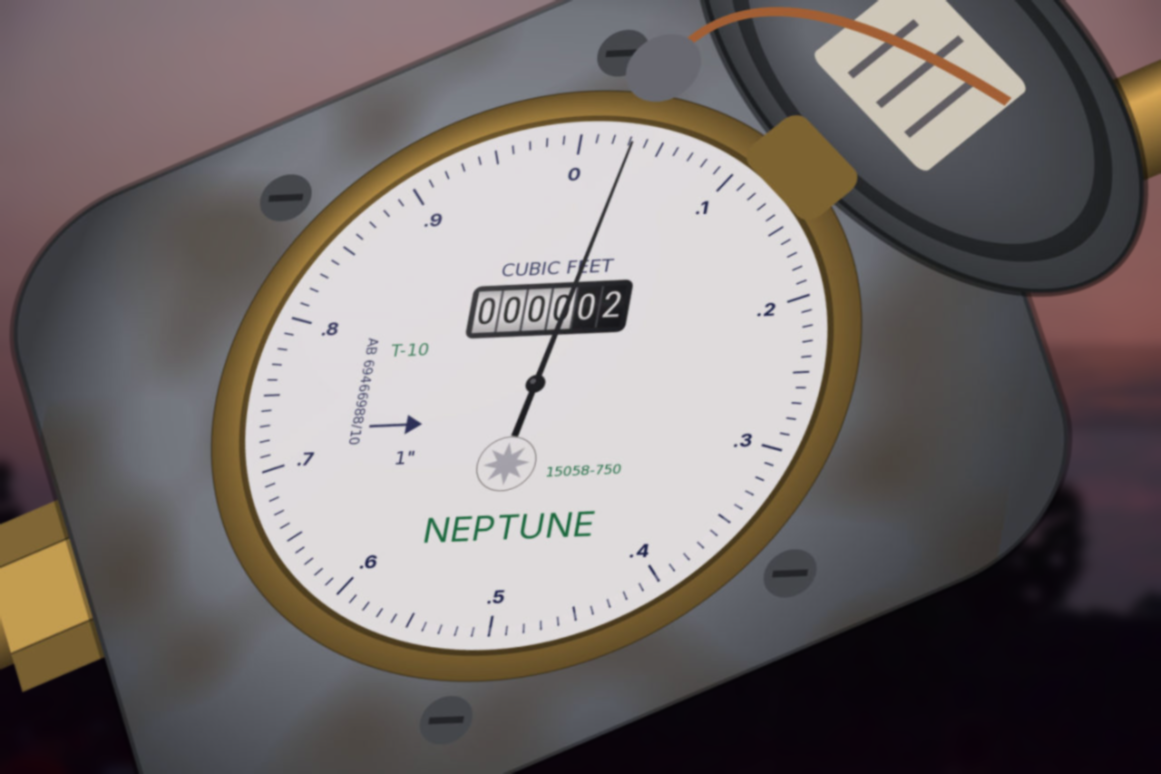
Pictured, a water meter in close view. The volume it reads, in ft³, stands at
2.03 ft³
